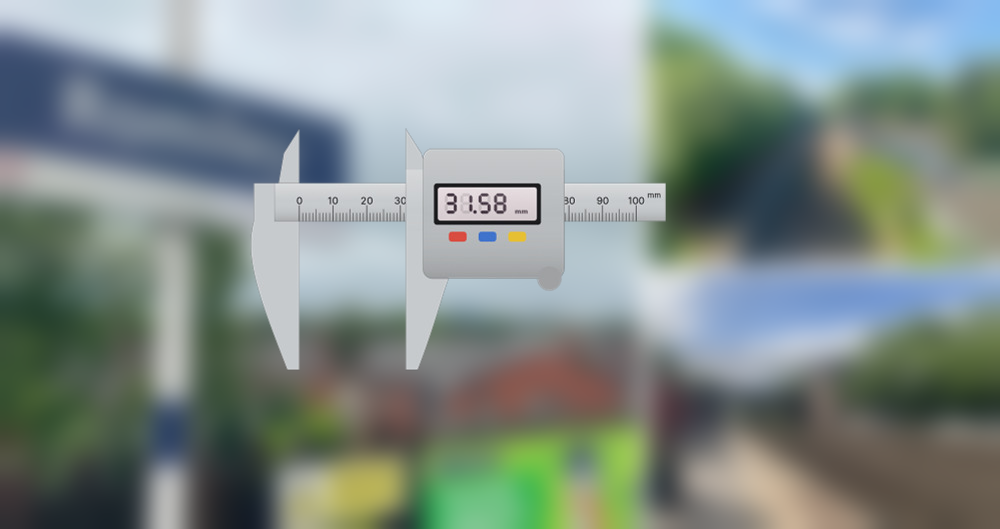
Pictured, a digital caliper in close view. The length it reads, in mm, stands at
31.58 mm
